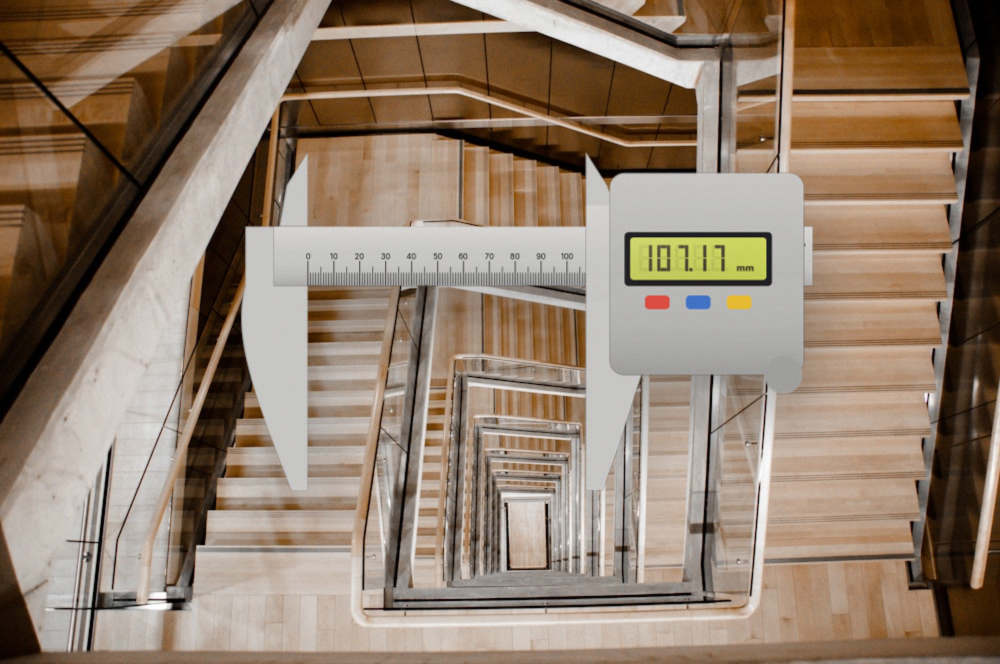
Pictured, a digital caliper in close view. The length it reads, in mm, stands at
107.17 mm
